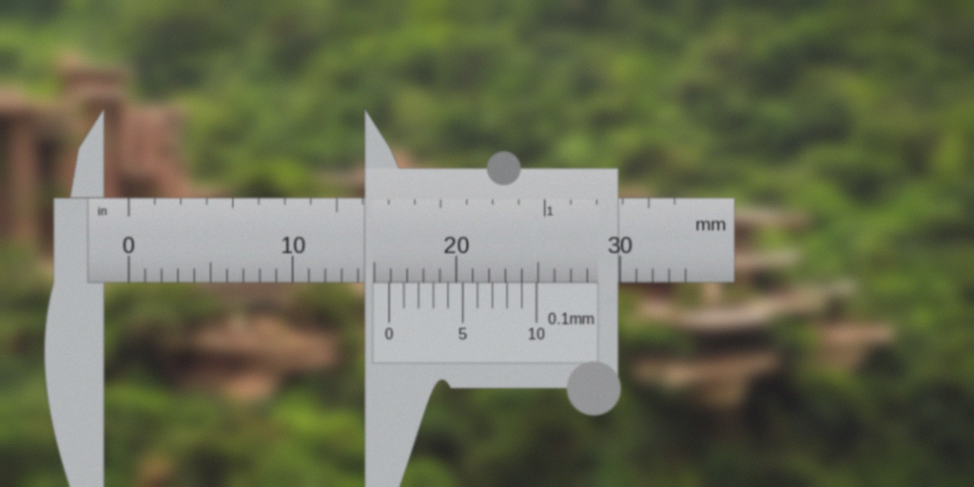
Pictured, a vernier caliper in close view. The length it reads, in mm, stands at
15.9 mm
